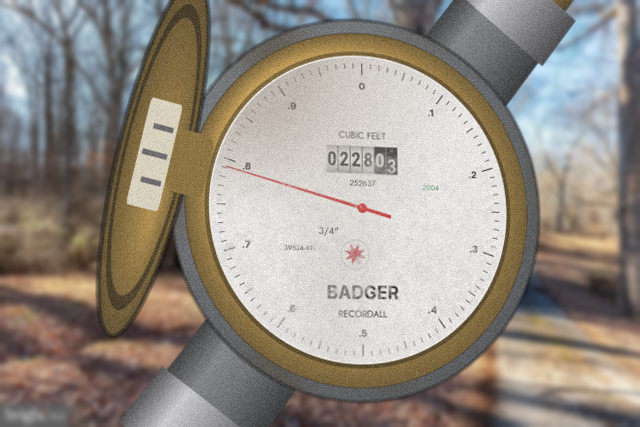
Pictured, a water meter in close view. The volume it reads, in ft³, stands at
22802.79 ft³
